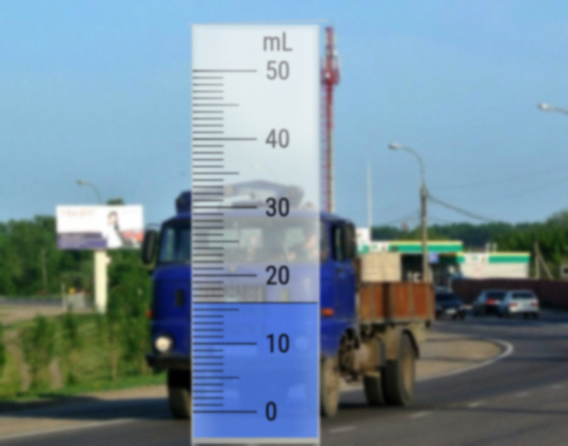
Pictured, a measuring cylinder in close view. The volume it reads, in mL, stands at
16 mL
